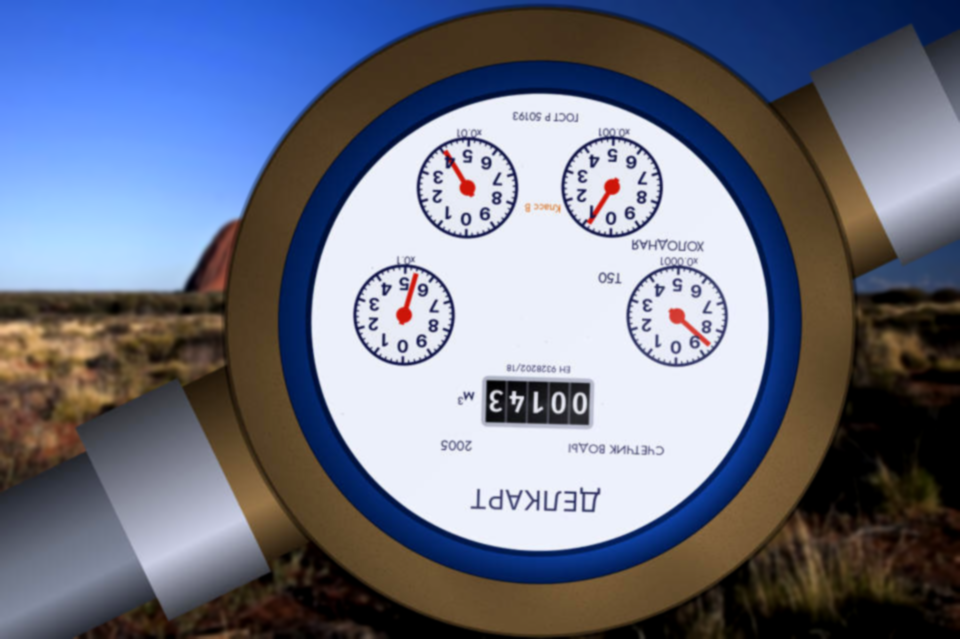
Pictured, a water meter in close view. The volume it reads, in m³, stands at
143.5408 m³
